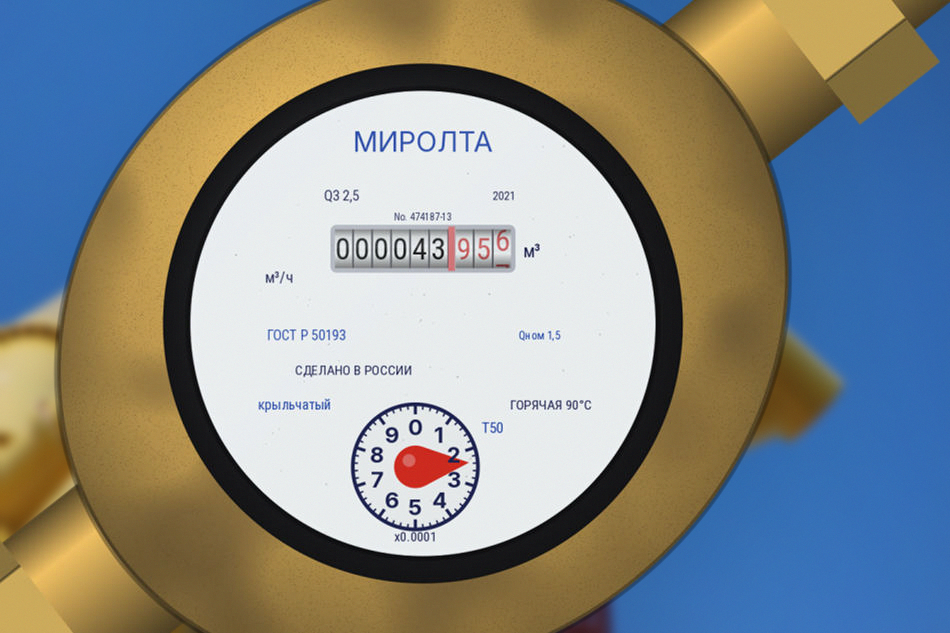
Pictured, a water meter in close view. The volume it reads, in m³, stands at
43.9562 m³
